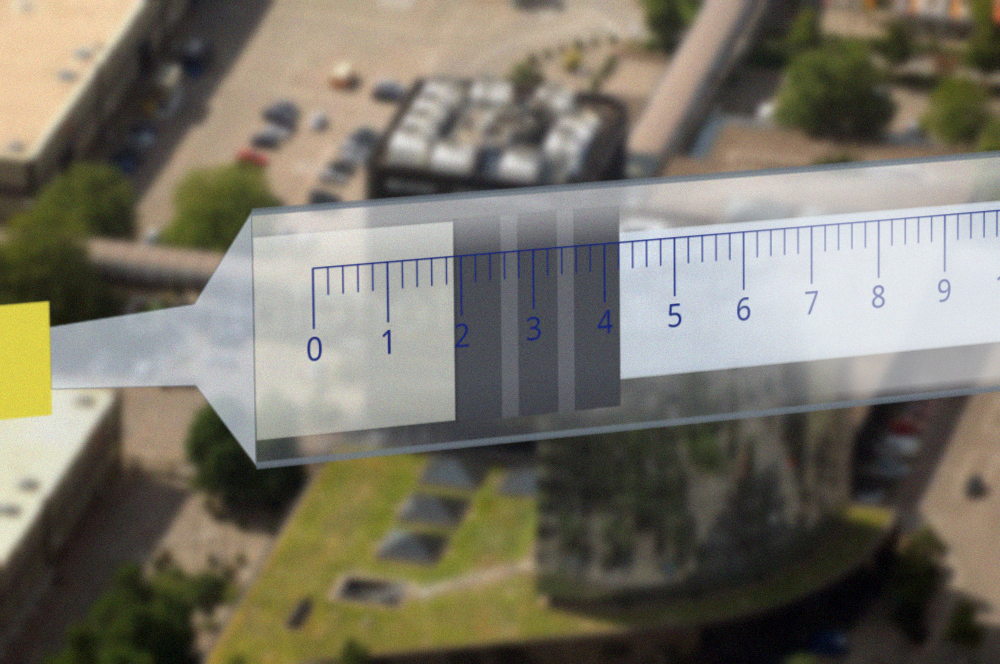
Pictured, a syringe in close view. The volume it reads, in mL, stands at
1.9 mL
